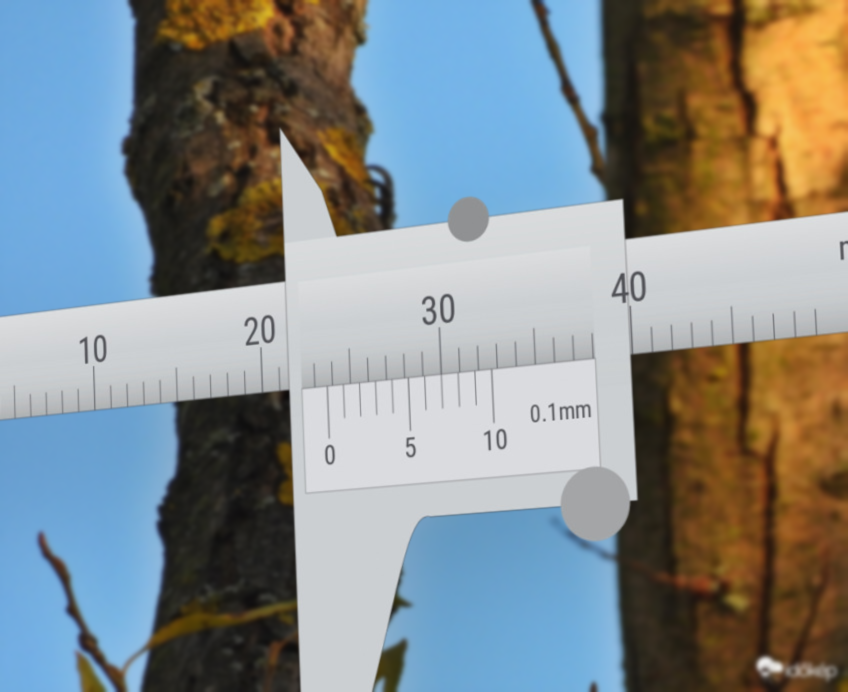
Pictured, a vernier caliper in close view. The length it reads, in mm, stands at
23.7 mm
